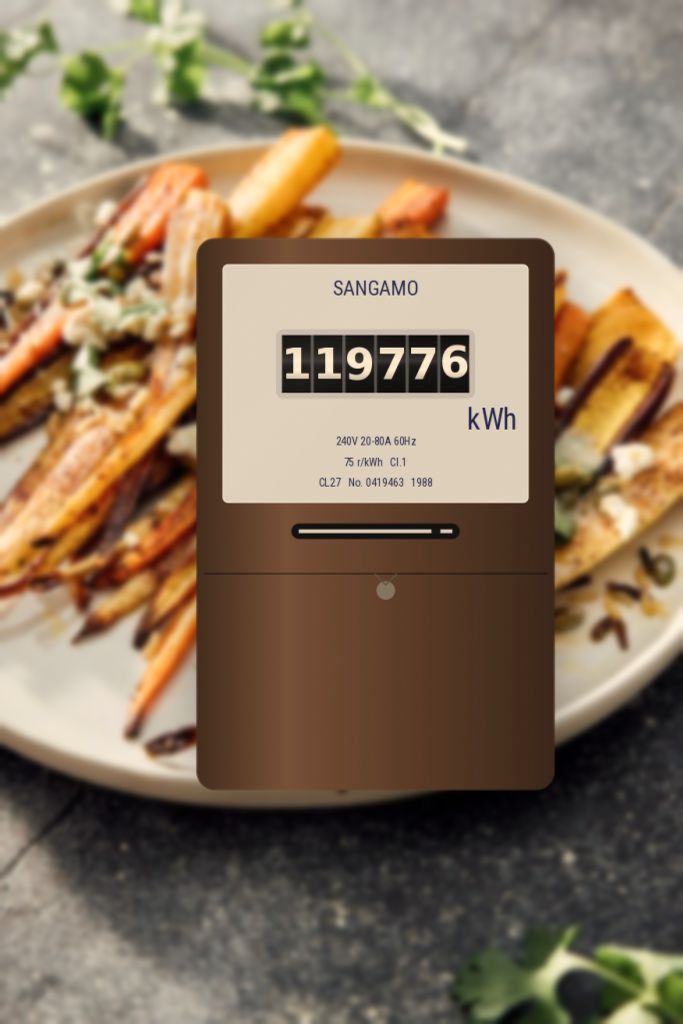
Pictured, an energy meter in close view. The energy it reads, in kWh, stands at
119776 kWh
